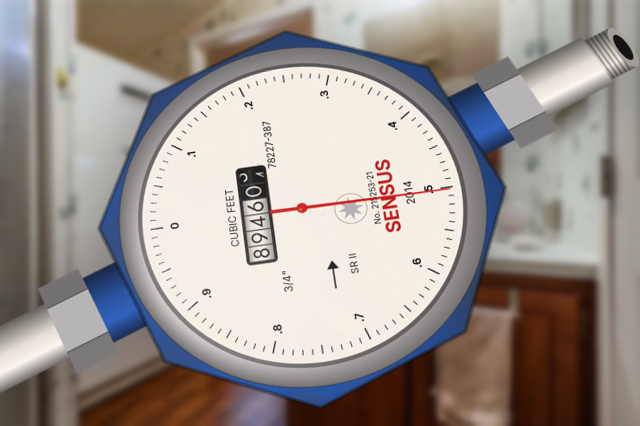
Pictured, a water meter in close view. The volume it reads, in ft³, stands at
894603.50 ft³
